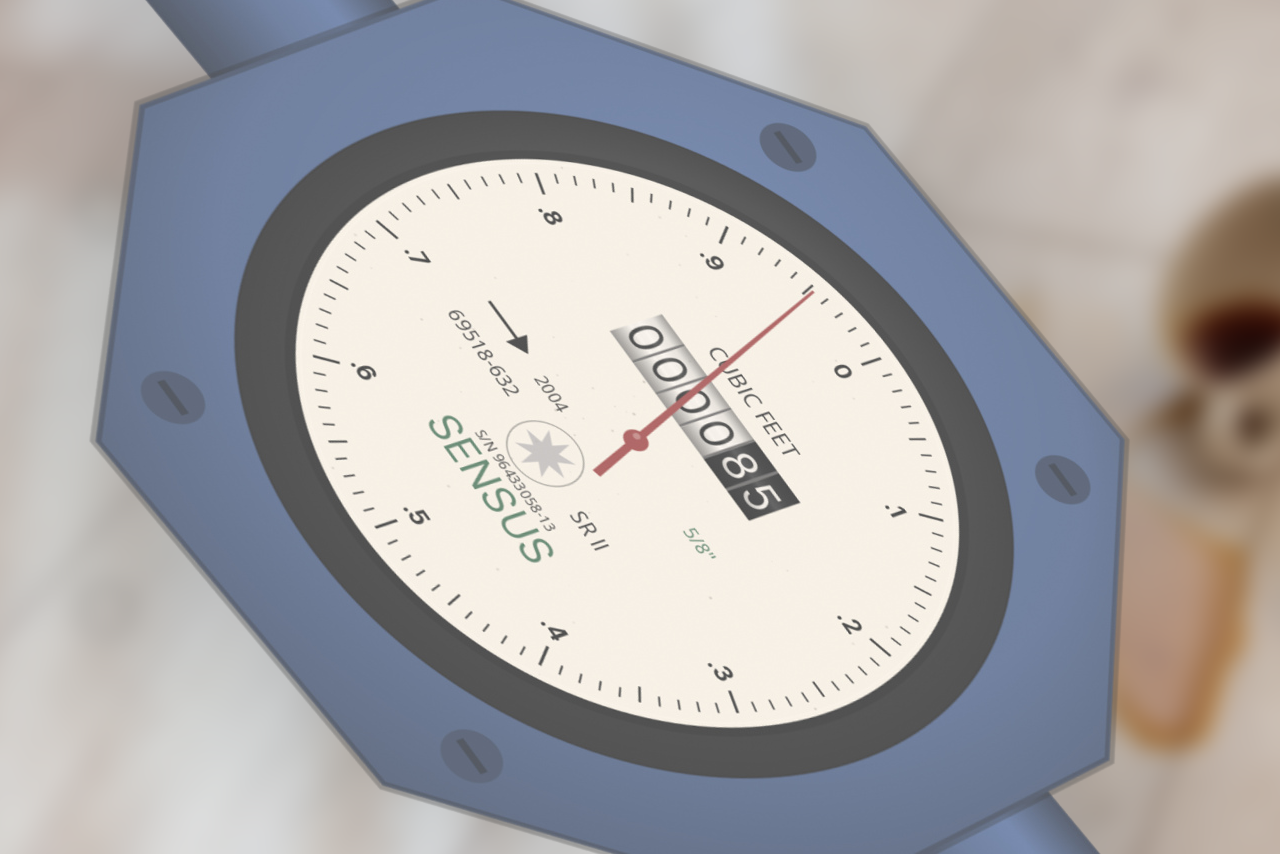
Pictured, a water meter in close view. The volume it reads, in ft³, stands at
84.95 ft³
